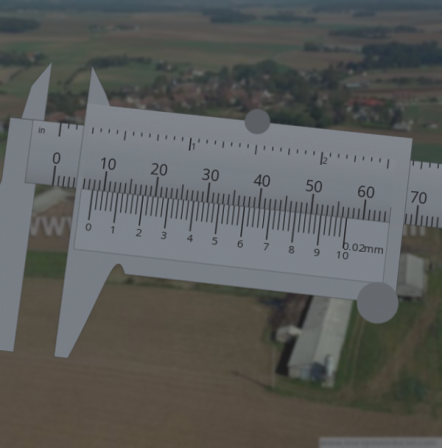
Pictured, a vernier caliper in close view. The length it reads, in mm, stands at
7.8 mm
